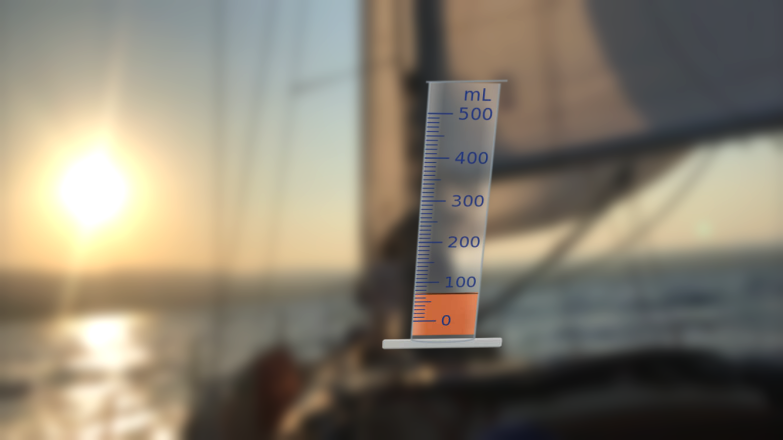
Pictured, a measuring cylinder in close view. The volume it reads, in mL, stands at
70 mL
